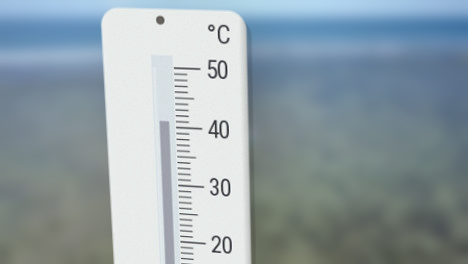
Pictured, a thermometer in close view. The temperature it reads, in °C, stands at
41 °C
